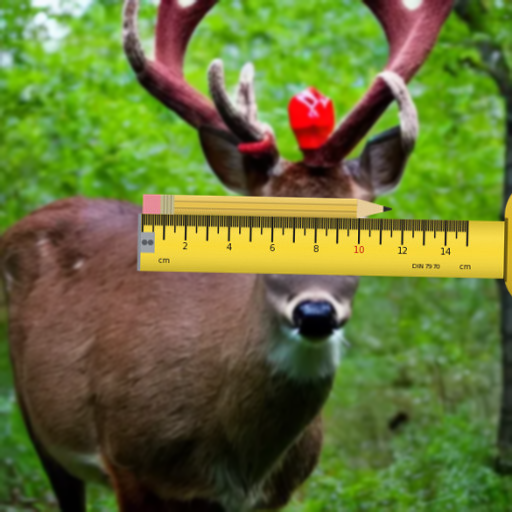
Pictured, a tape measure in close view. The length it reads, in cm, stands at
11.5 cm
